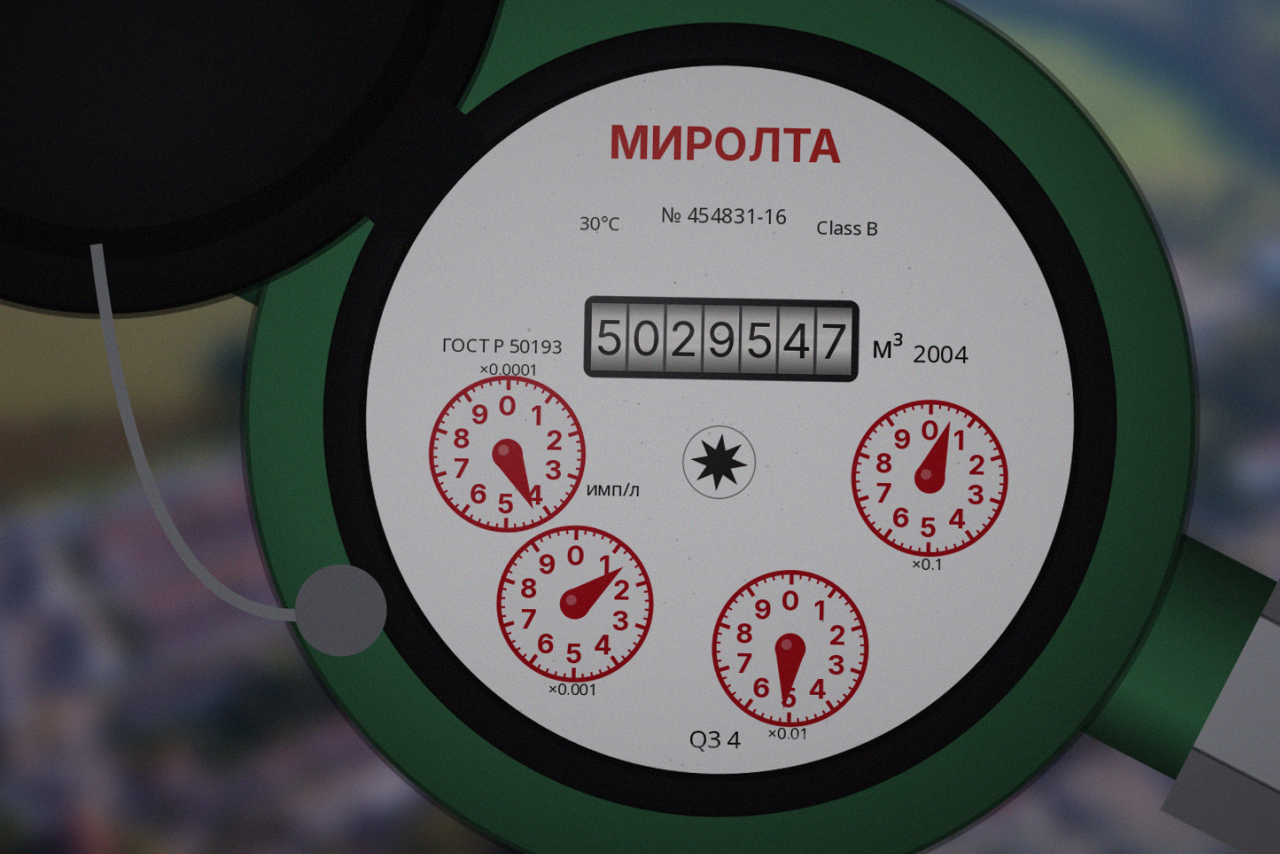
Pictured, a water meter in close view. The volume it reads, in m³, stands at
5029547.0514 m³
